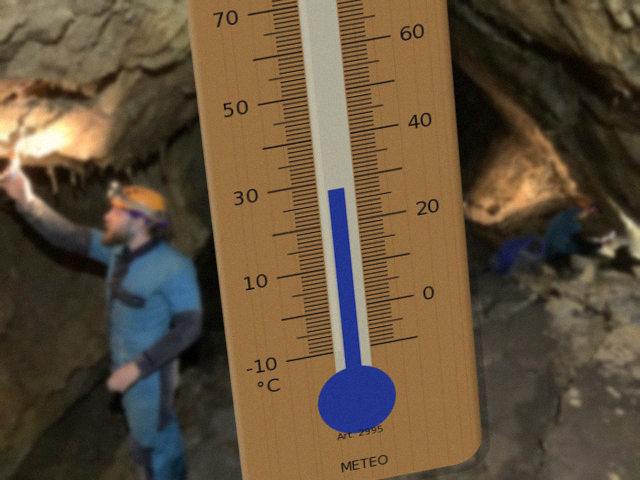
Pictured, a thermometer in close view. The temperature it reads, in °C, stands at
28 °C
